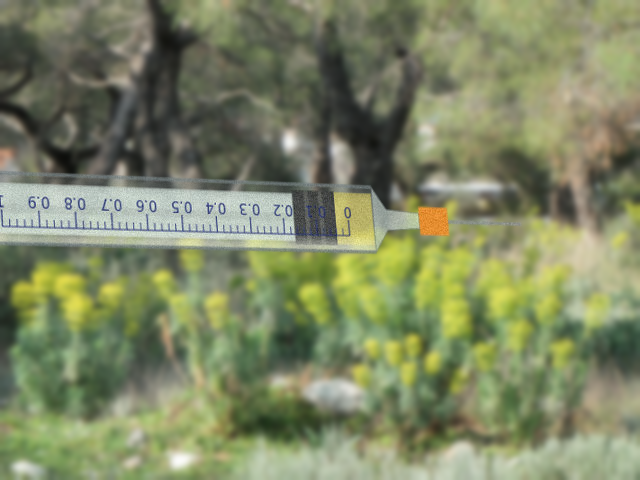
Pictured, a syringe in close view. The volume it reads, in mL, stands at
0.04 mL
